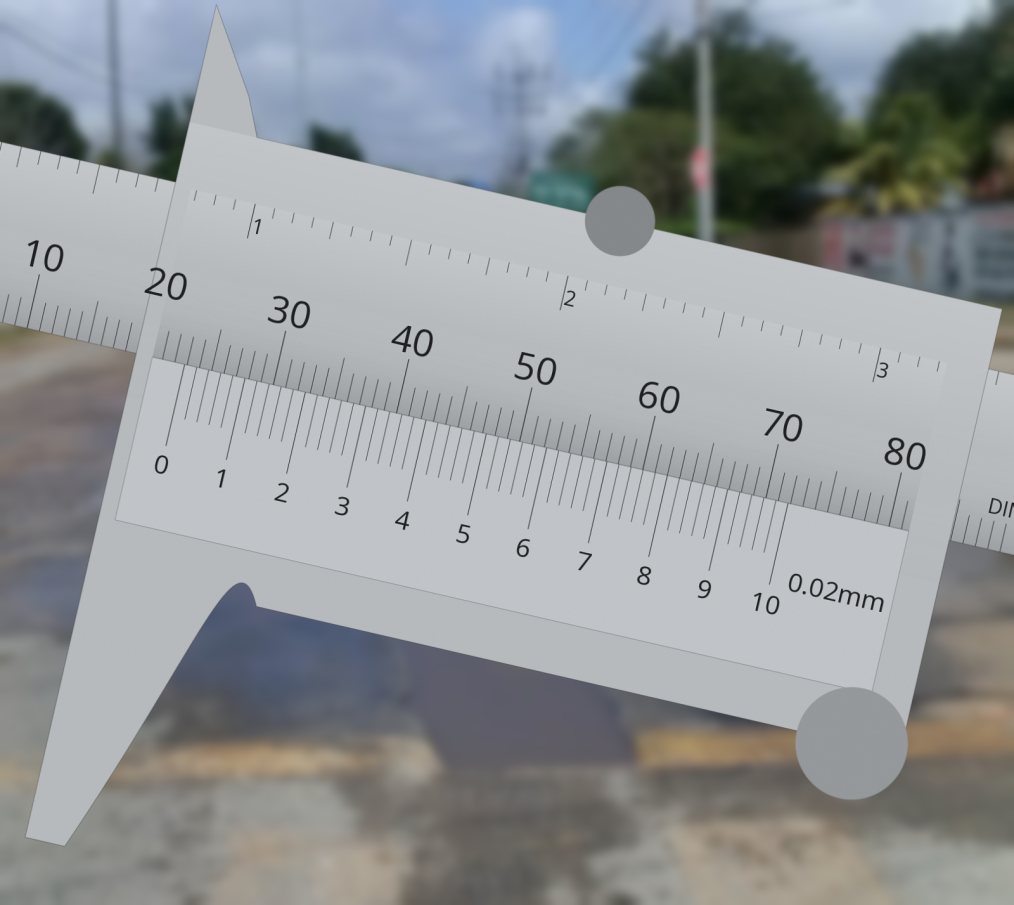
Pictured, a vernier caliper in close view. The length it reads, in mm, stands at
22.8 mm
